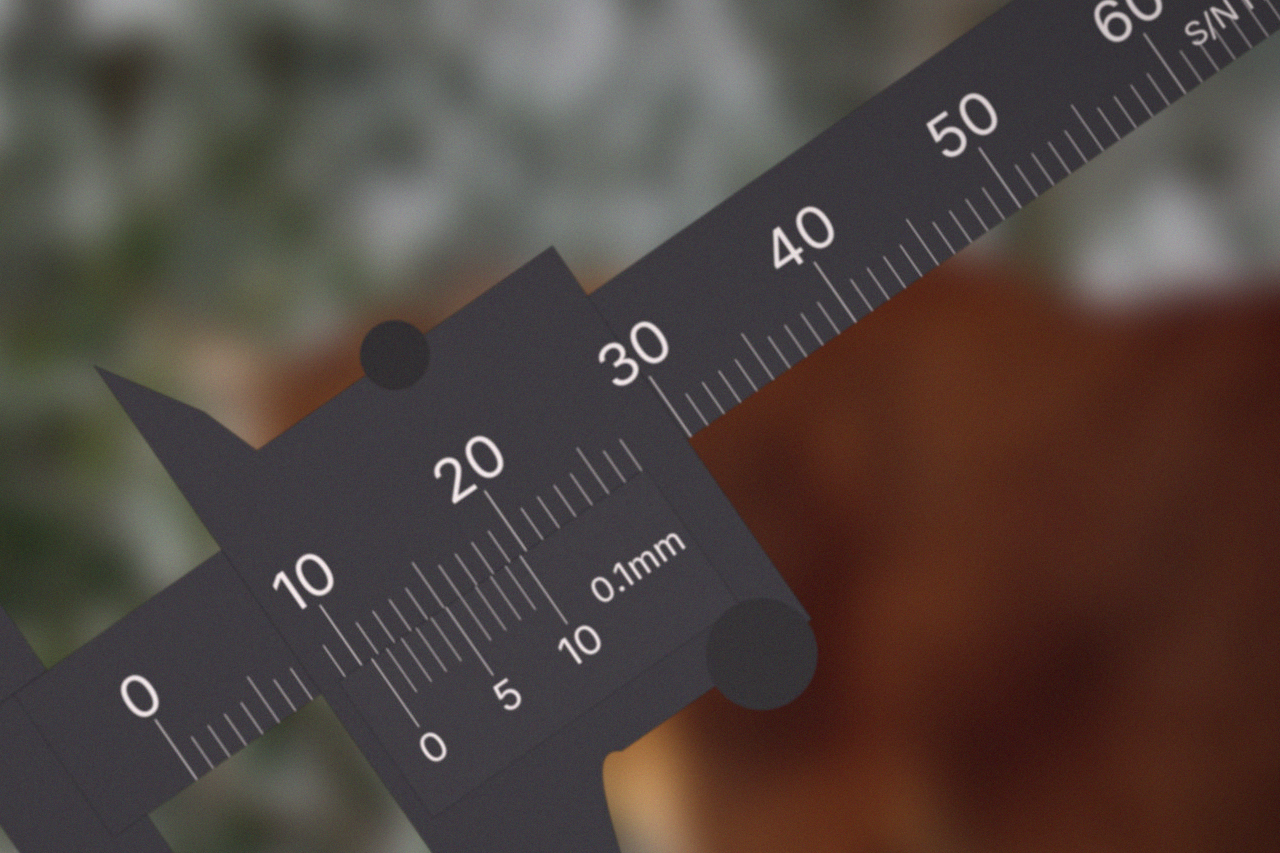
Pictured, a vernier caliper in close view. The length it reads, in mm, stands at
10.6 mm
